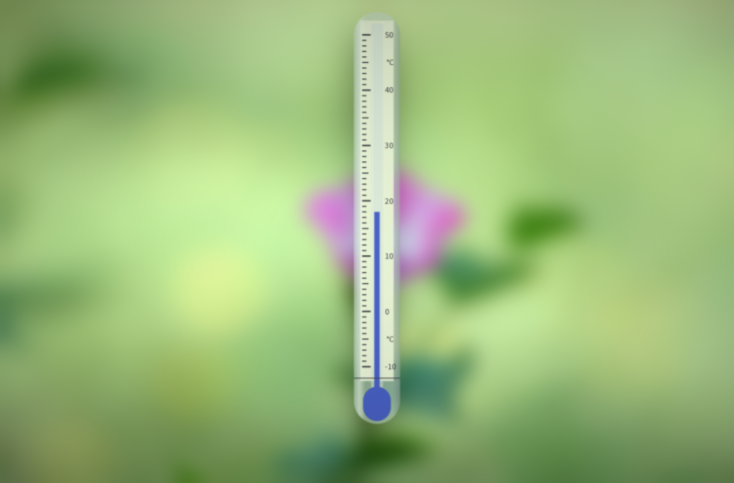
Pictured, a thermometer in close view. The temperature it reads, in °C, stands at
18 °C
